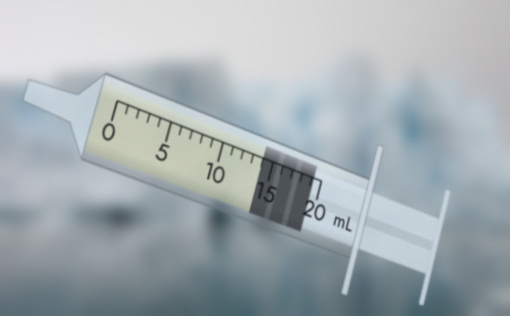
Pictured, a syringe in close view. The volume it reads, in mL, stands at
14 mL
